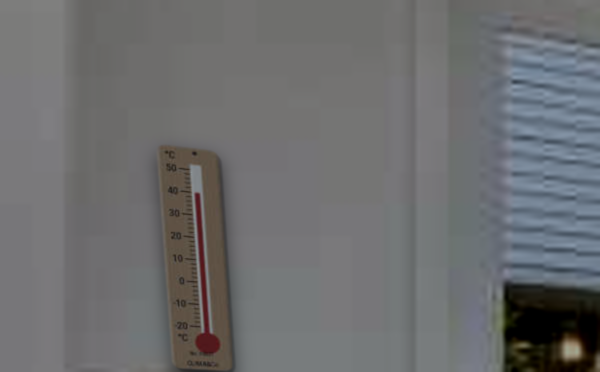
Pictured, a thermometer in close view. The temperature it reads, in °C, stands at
40 °C
